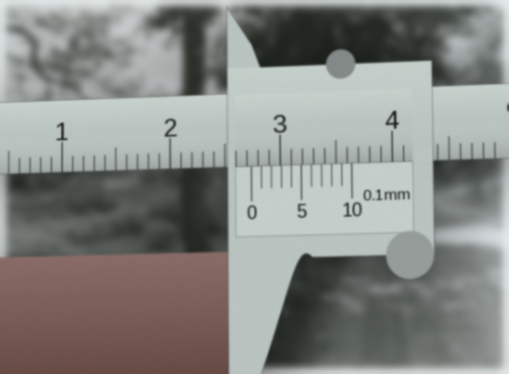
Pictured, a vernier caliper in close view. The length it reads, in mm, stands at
27.4 mm
